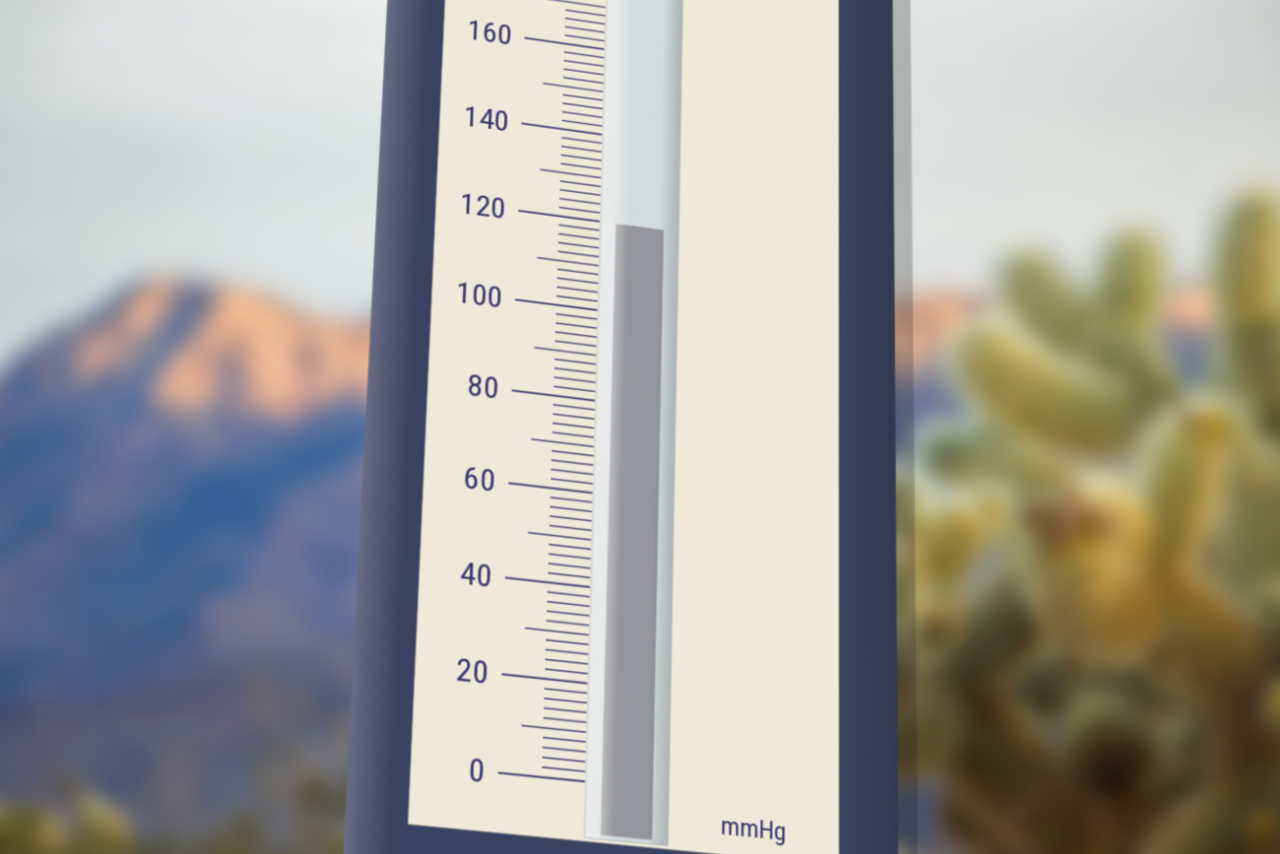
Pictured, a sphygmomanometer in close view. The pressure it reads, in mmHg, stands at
120 mmHg
